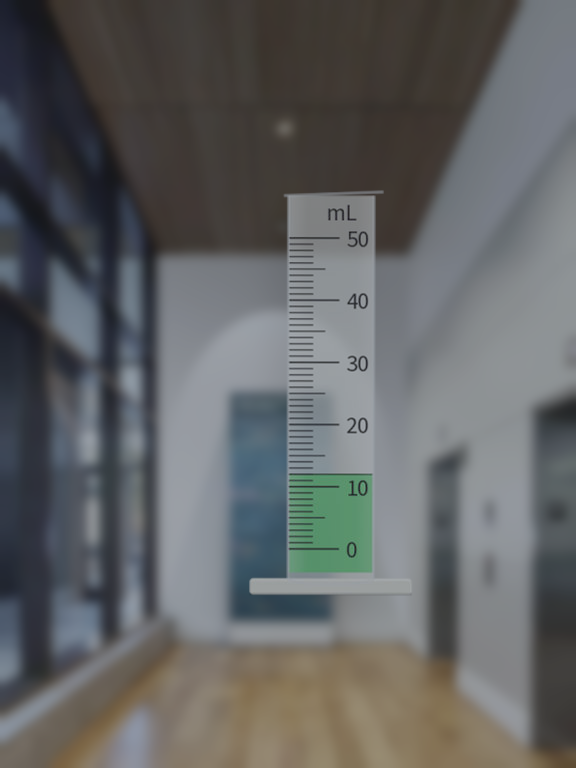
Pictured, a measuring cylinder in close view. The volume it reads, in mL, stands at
12 mL
